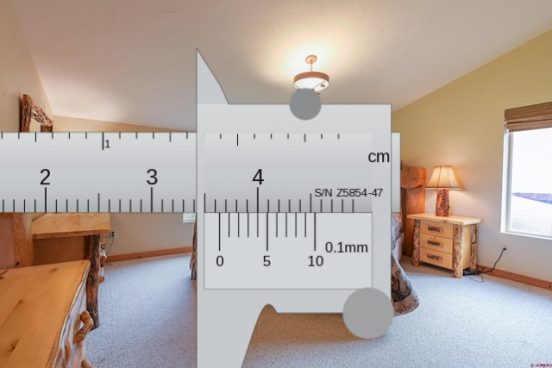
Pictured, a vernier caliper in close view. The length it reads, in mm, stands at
36.4 mm
